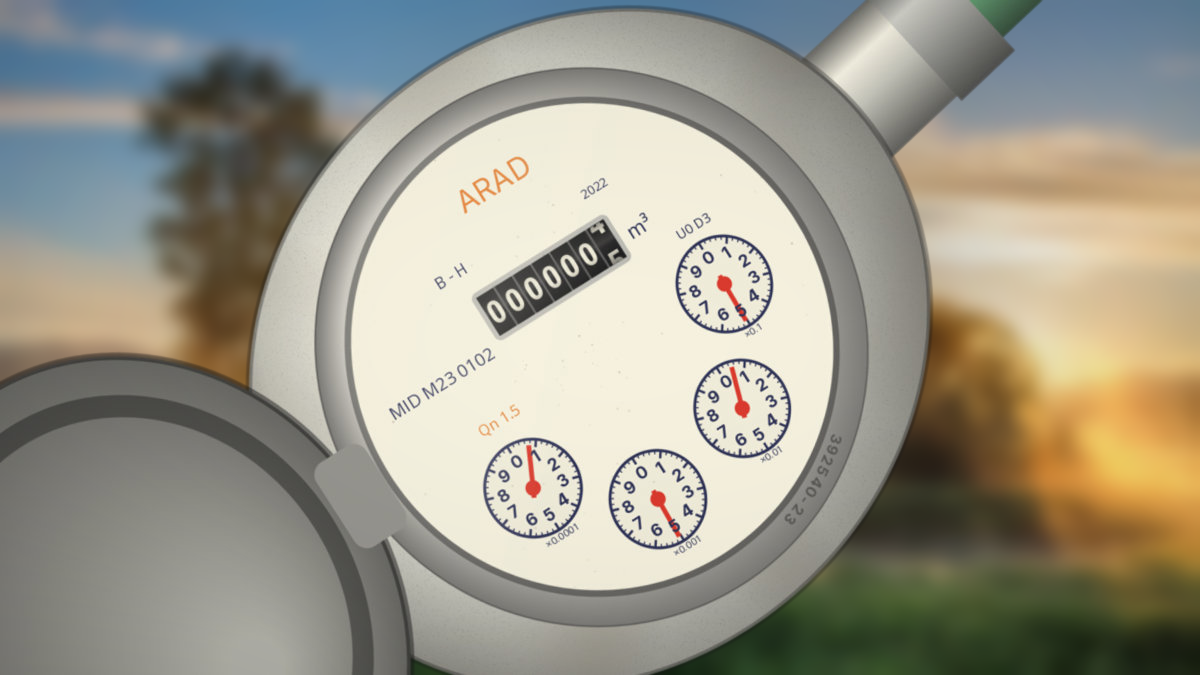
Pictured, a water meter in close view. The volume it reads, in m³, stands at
4.5050 m³
